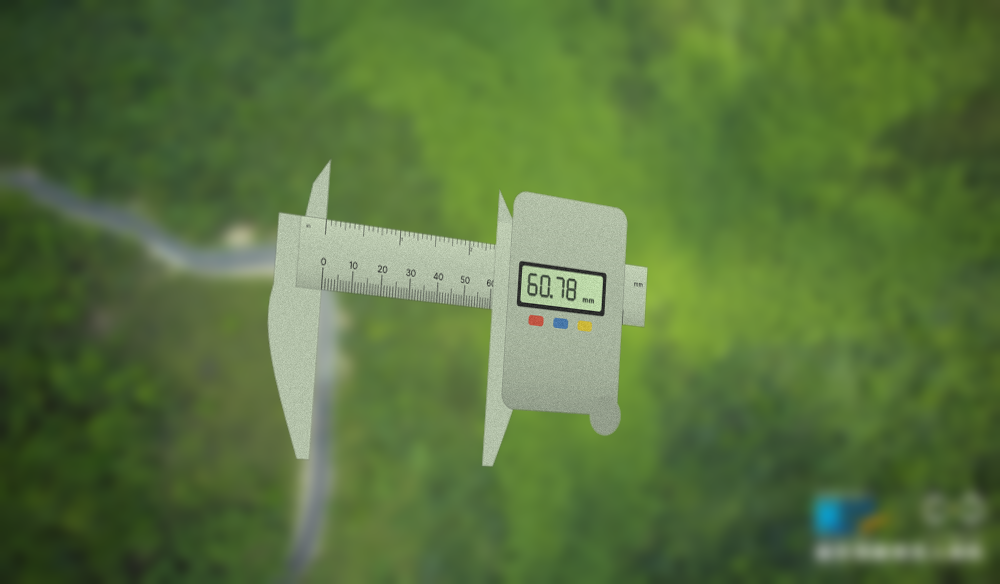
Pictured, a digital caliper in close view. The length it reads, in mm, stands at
60.78 mm
